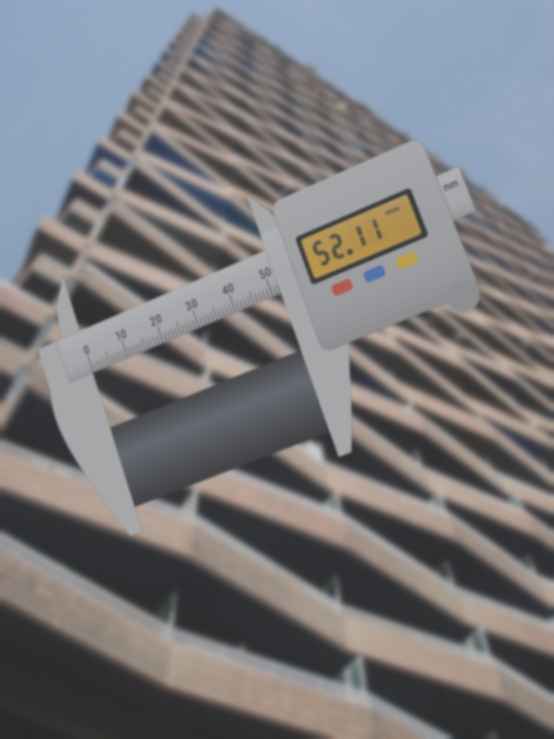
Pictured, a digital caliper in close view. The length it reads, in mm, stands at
52.11 mm
